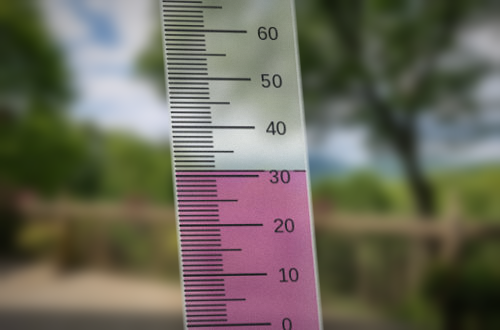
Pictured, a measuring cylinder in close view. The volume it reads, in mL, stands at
31 mL
